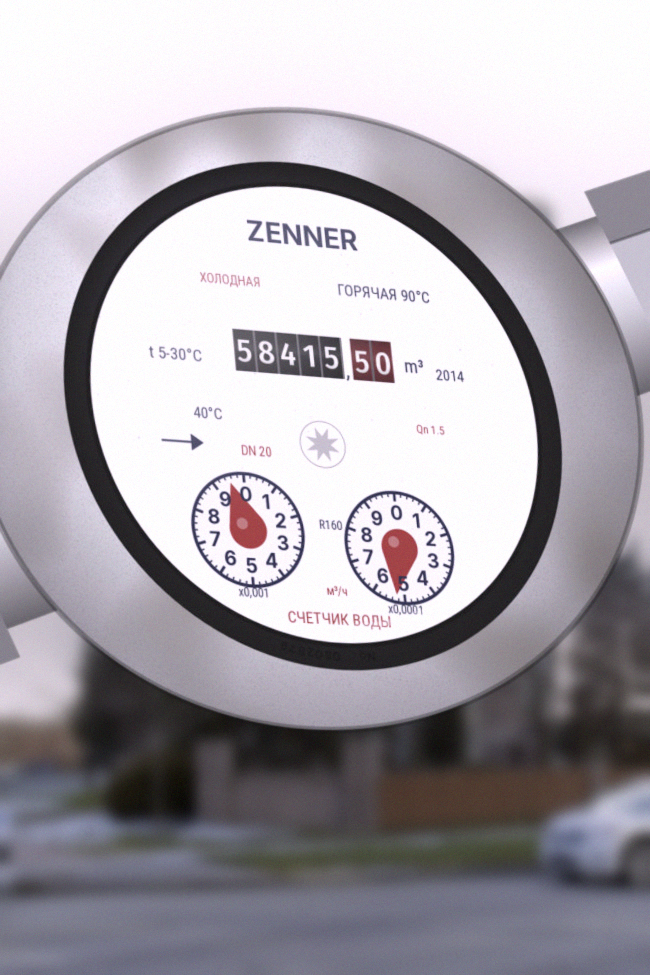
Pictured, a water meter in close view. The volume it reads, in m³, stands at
58415.4995 m³
